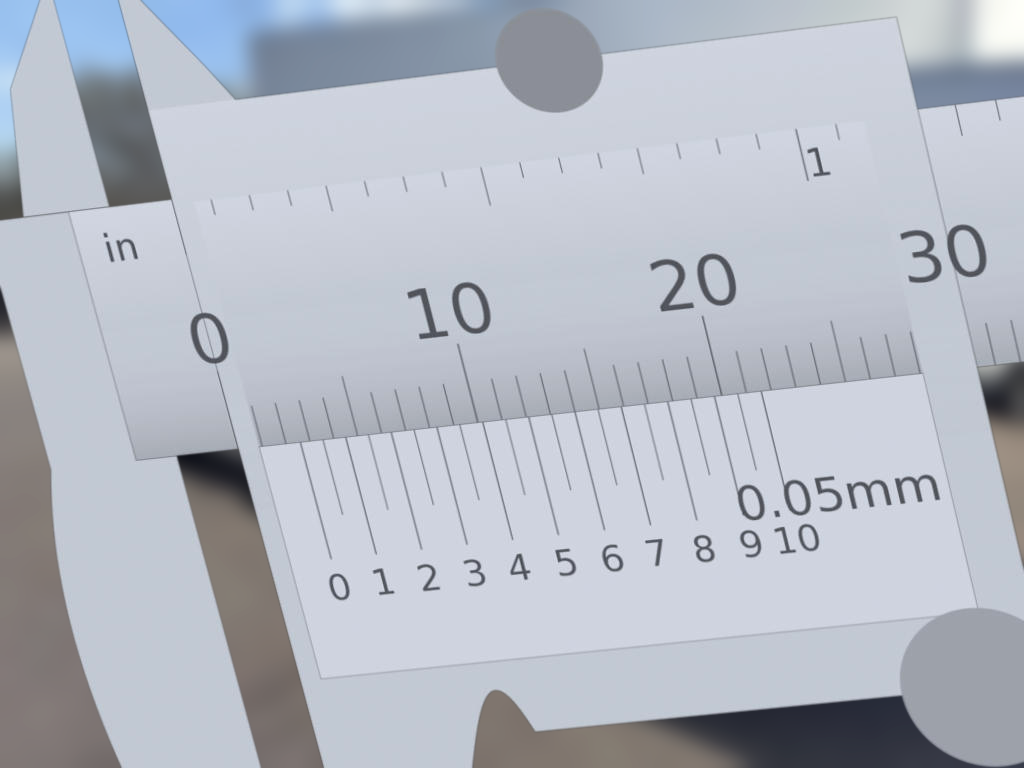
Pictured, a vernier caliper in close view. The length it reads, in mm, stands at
2.6 mm
